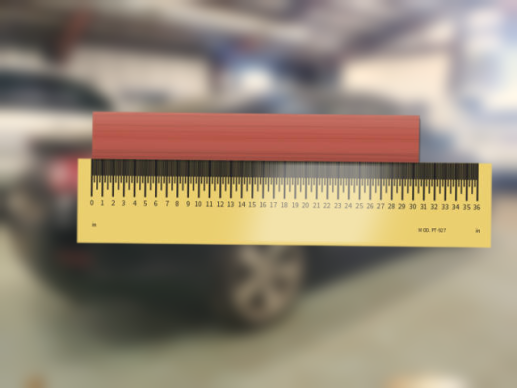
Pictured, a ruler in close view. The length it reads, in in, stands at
30.5 in
